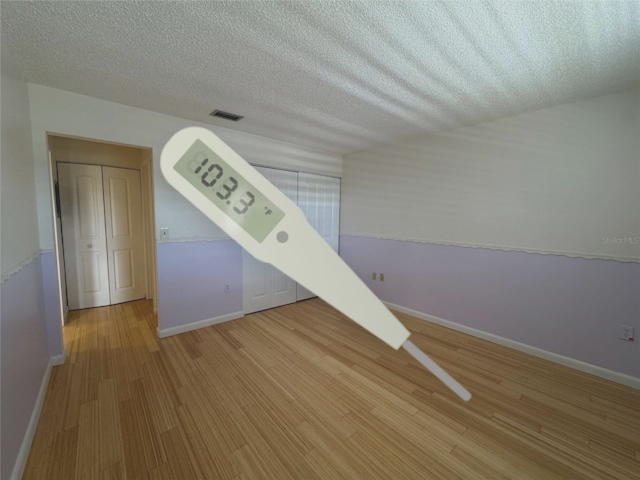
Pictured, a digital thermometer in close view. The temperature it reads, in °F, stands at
103.3 °F
